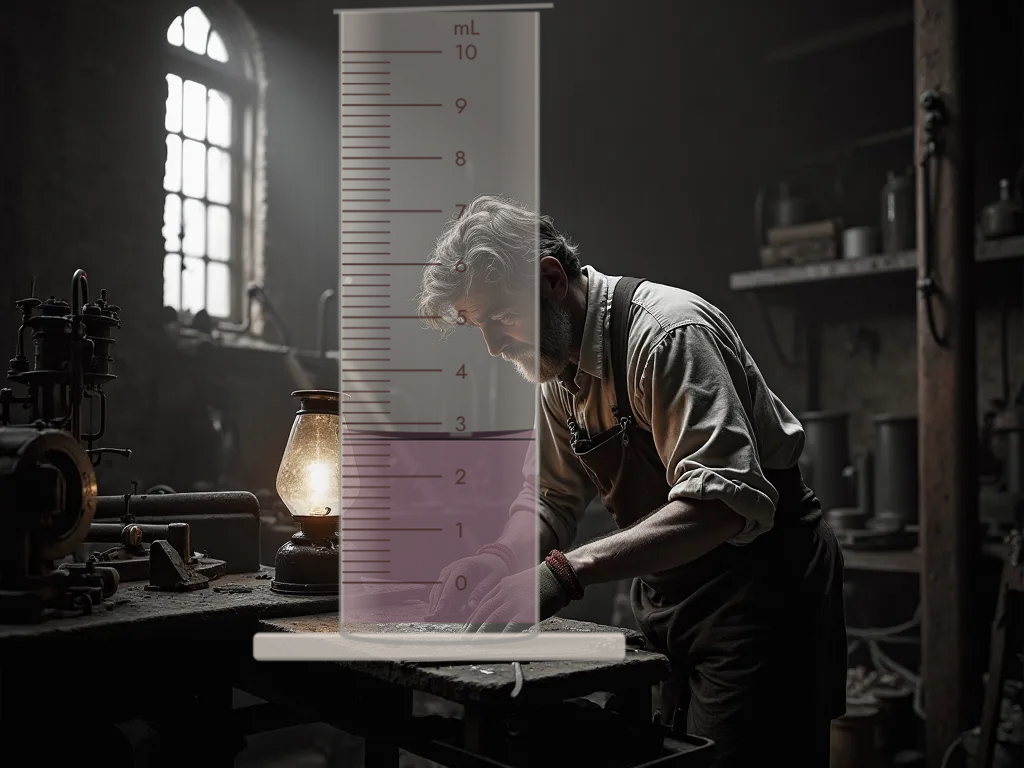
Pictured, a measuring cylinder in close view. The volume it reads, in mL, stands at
2.7 mL
